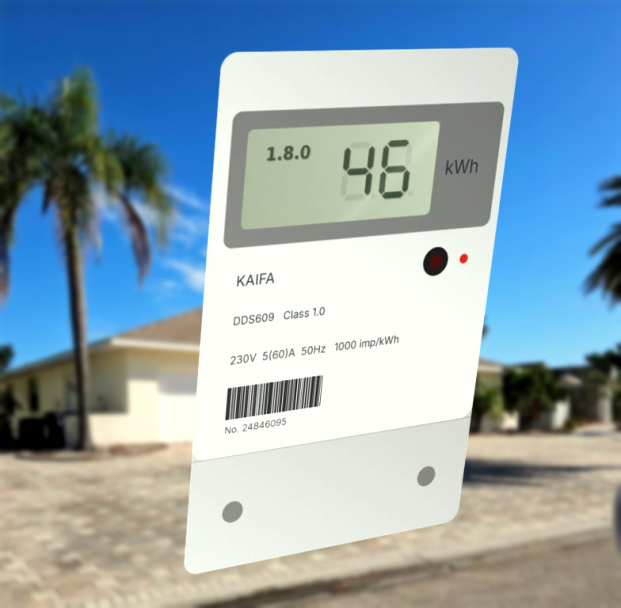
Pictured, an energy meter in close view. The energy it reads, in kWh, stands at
46 kWh
